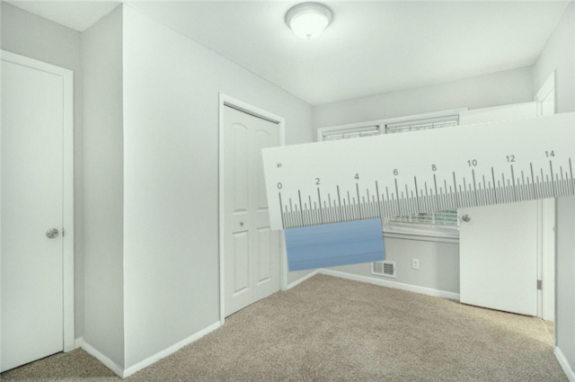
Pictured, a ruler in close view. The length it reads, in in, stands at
5 in
